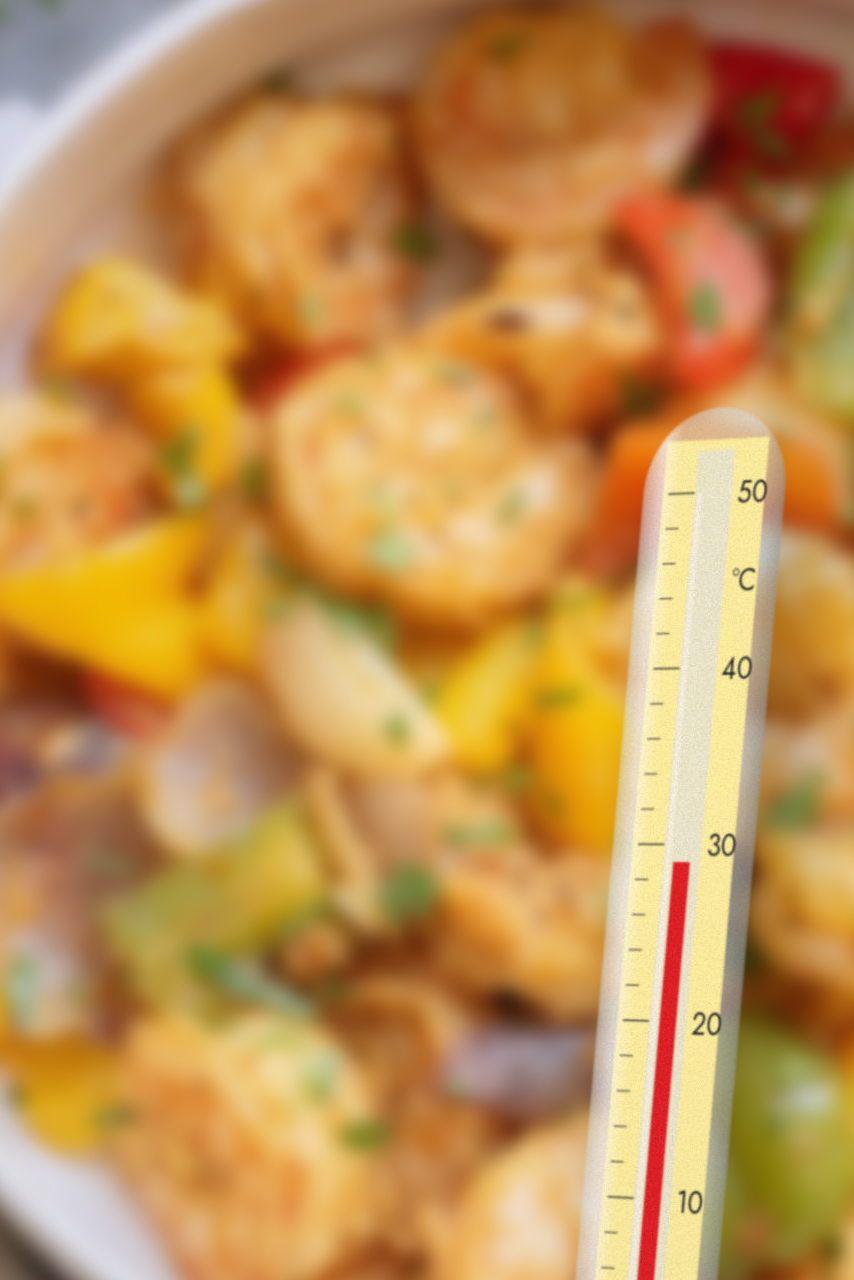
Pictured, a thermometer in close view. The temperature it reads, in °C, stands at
29 °C
